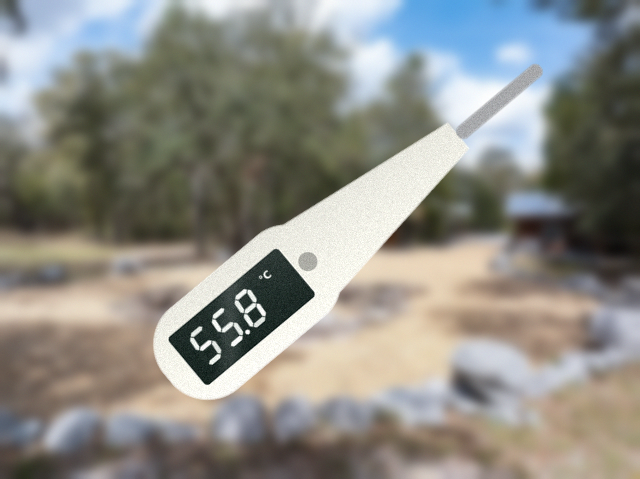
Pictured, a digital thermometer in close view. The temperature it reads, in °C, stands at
55.8 °C
